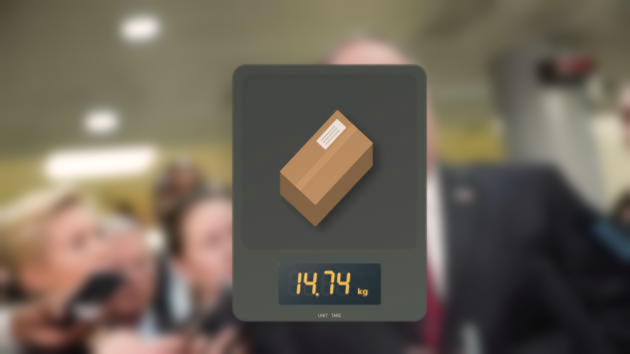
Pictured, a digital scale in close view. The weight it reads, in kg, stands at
14.74 kg
